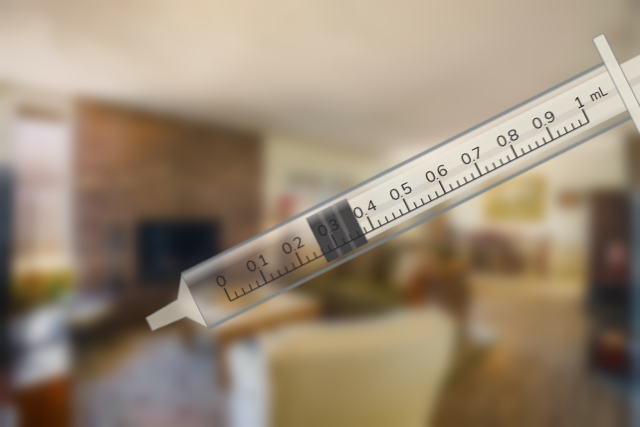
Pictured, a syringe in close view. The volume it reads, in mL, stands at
0.26 mL
